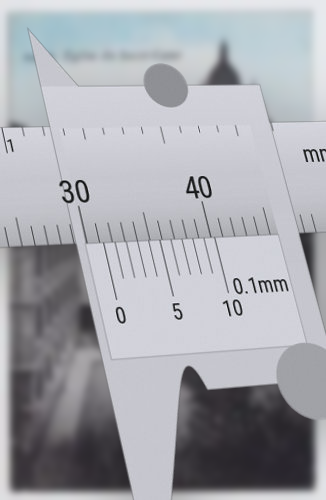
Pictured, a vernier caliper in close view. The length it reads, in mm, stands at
31.3 mm
